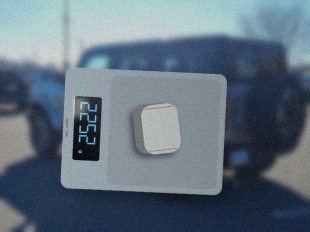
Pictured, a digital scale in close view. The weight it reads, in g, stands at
2252 g
